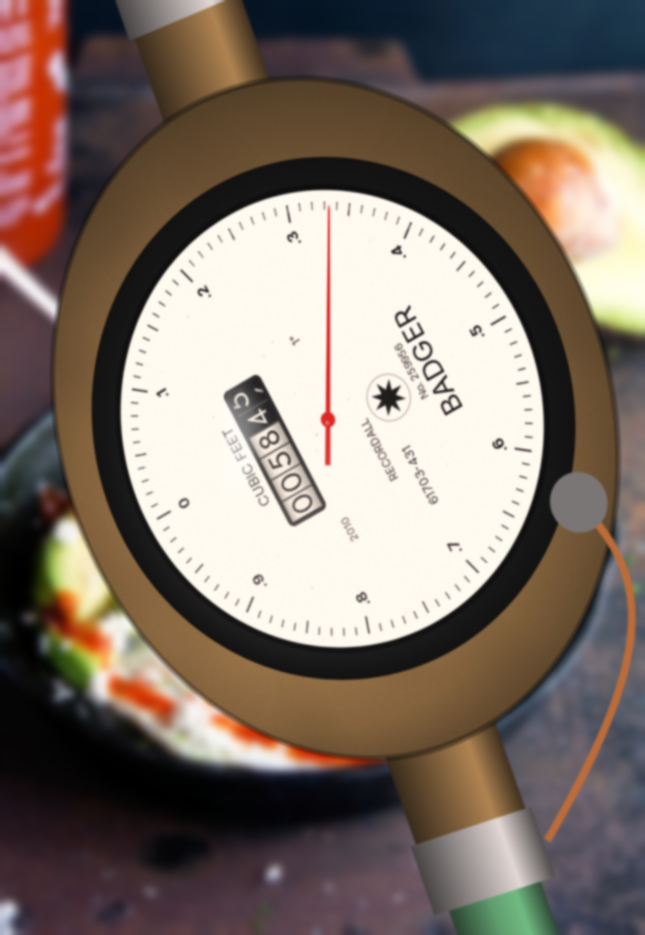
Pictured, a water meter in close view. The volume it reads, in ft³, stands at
5845.33 ft³
